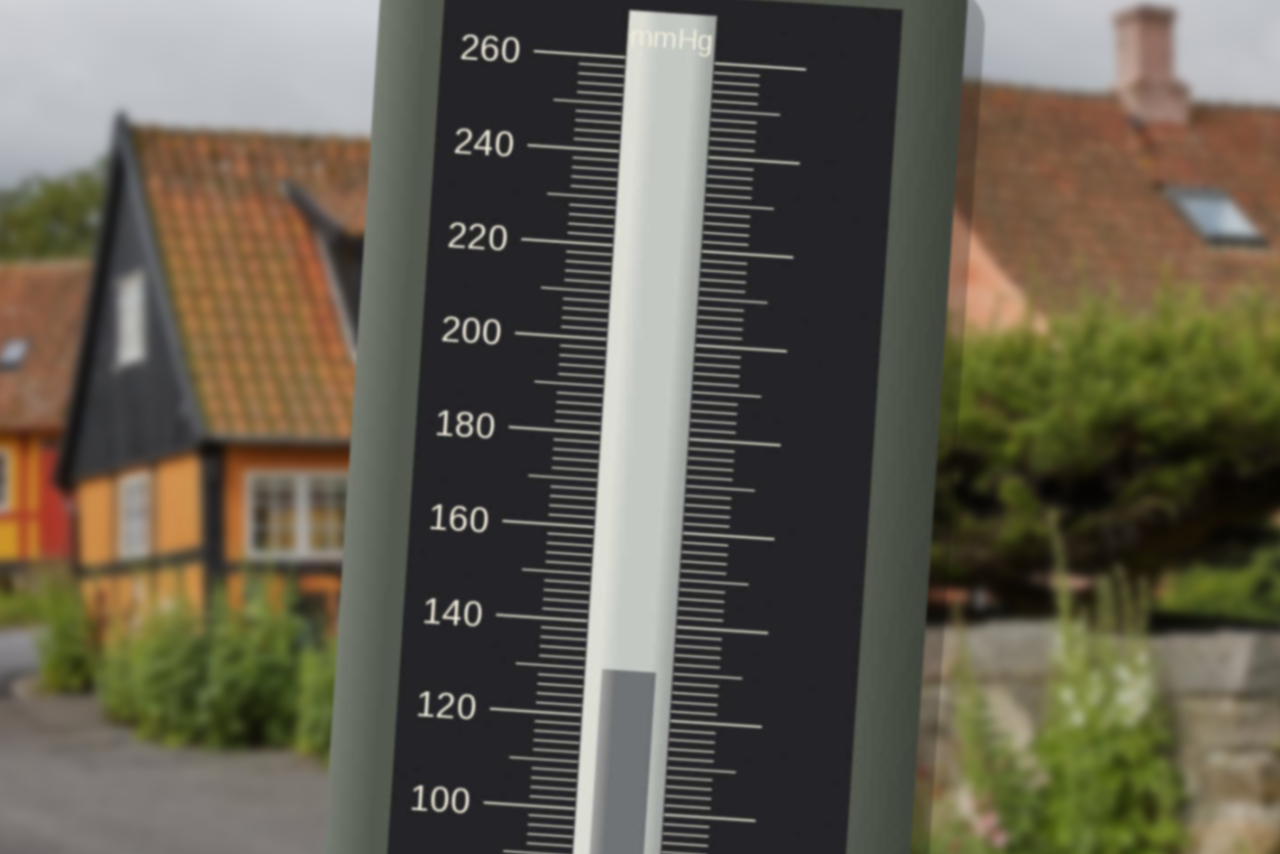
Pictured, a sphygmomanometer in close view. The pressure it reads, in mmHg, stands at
130 mmHg
